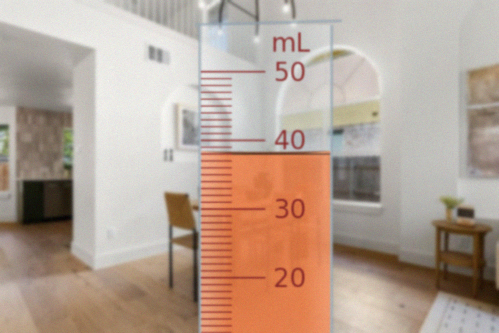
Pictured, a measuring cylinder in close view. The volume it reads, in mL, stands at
38 mL
